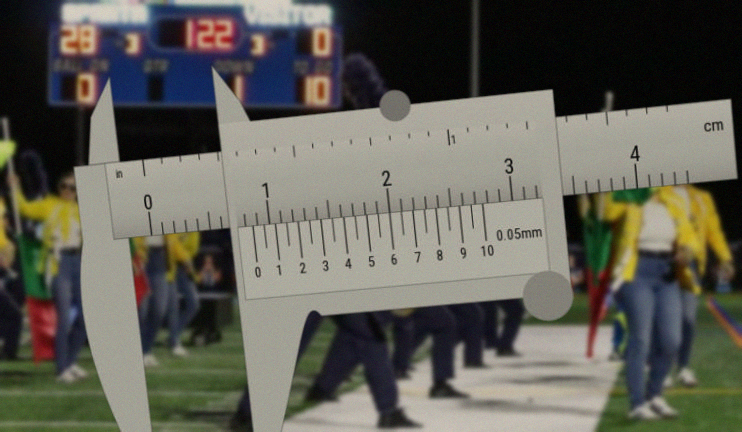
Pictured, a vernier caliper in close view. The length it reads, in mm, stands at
8.6 mm
